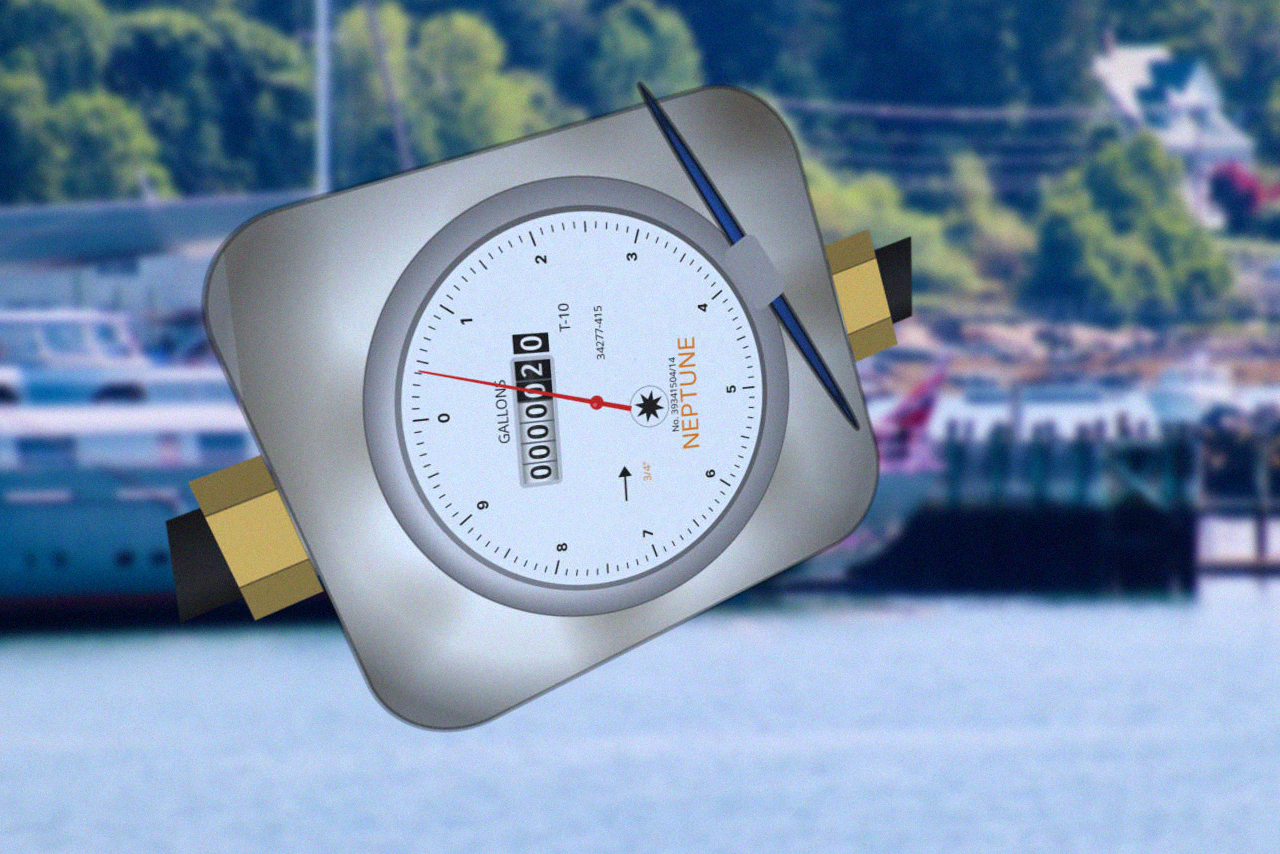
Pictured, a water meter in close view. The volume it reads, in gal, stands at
20.4 gal
